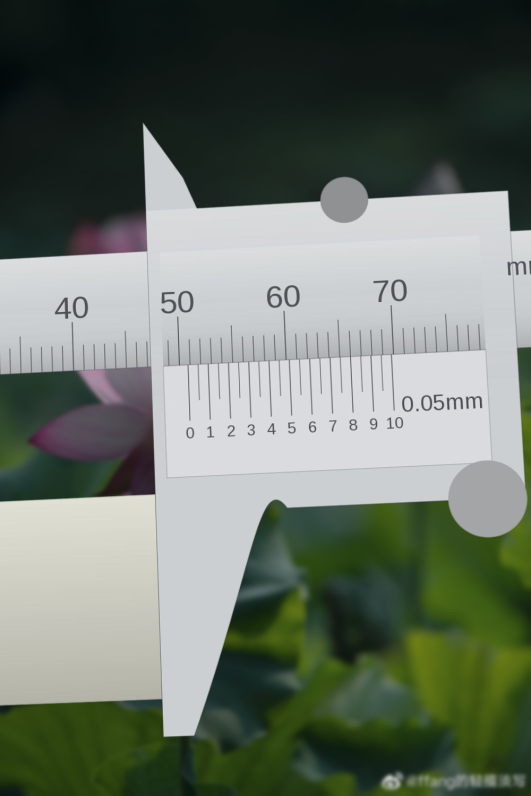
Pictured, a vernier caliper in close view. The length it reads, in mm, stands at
50.8 mm
